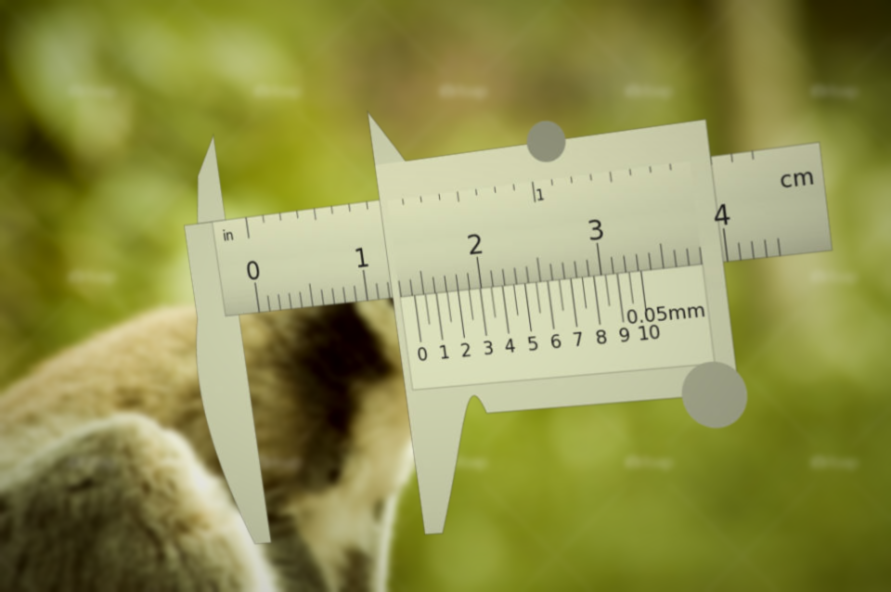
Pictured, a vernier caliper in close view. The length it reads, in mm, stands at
14.2 mm
